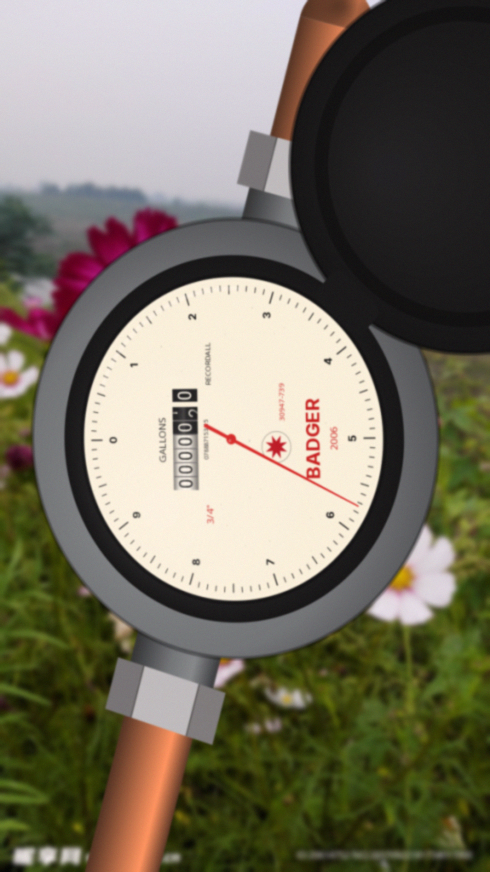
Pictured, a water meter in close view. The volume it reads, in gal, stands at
15.7 gal
